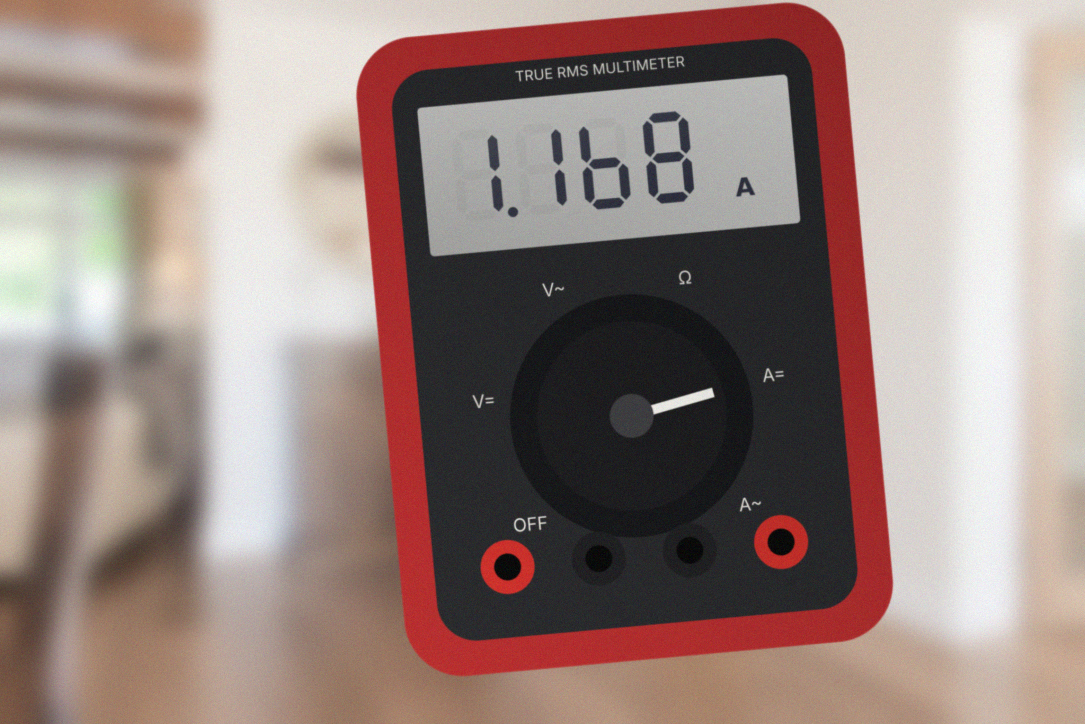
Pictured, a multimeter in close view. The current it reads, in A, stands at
1.168 A
